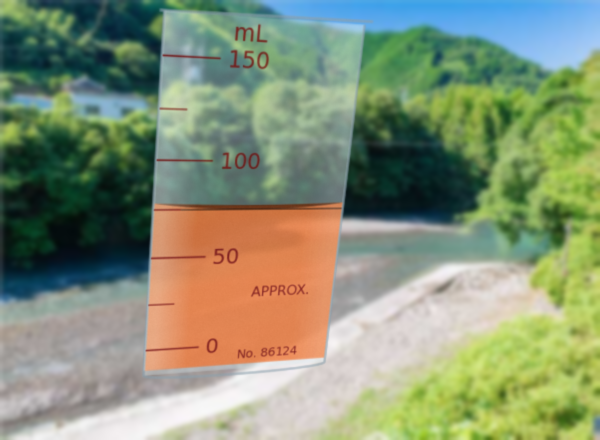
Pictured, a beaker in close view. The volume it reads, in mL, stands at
75 mL
